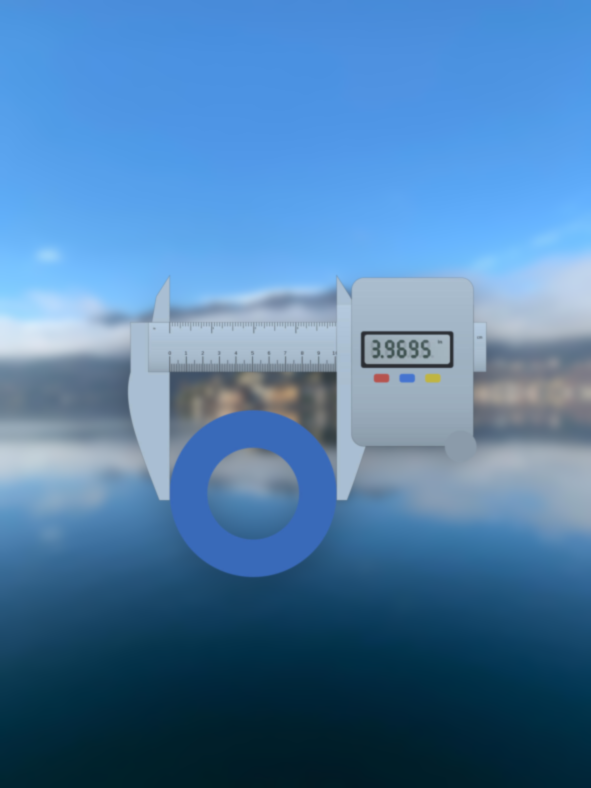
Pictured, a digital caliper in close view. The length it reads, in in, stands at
3.9695 in
